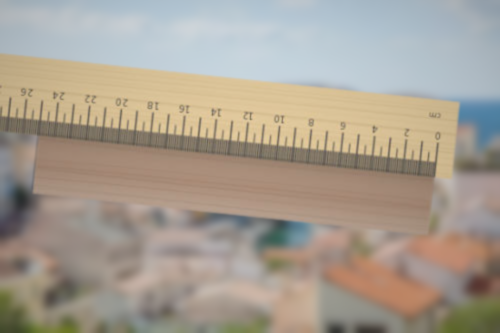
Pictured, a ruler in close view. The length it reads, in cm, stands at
25 cm
